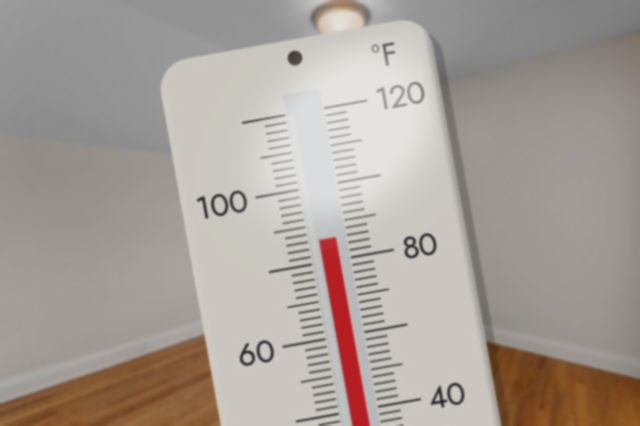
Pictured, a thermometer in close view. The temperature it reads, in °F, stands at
86 °F
